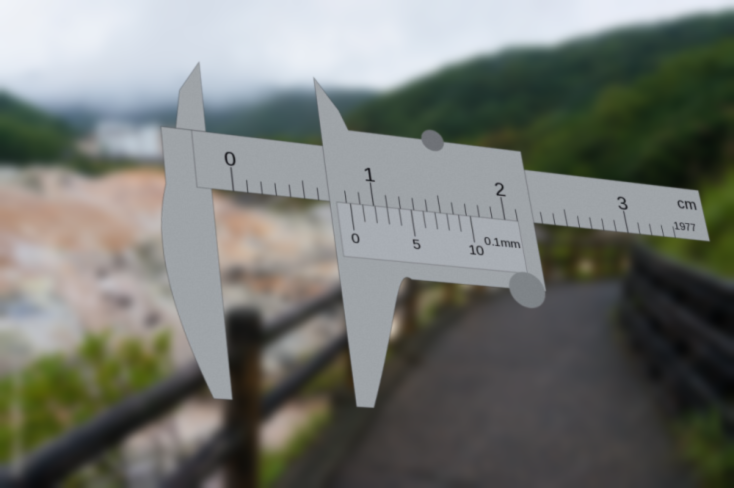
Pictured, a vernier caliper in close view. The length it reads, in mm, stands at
8.3 mm
